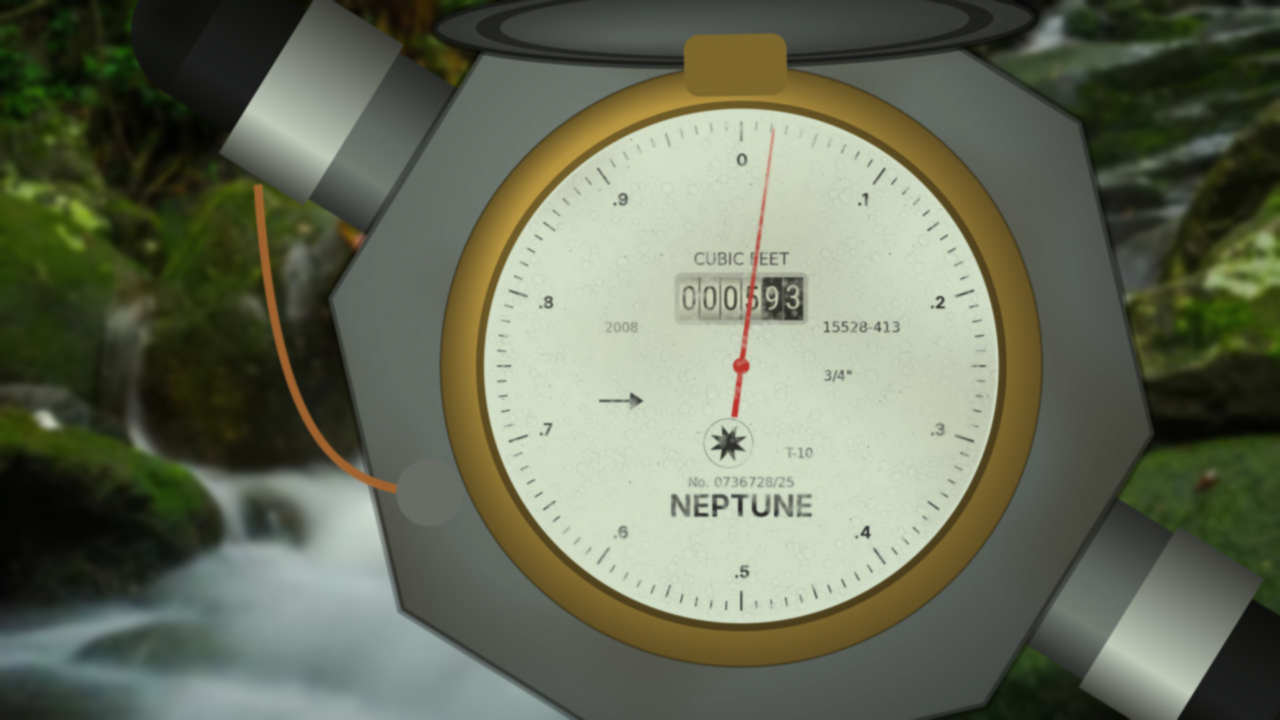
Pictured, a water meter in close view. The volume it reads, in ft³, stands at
593.02 ft³
